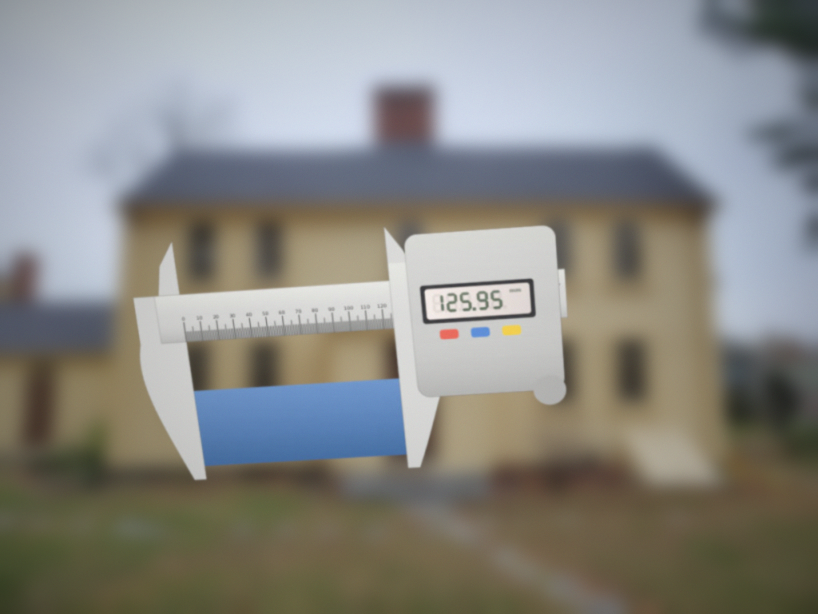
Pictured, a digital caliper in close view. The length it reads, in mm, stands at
125.95 mm
